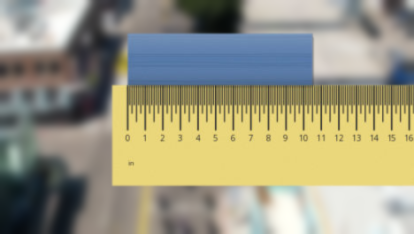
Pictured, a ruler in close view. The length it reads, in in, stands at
10.5 in
